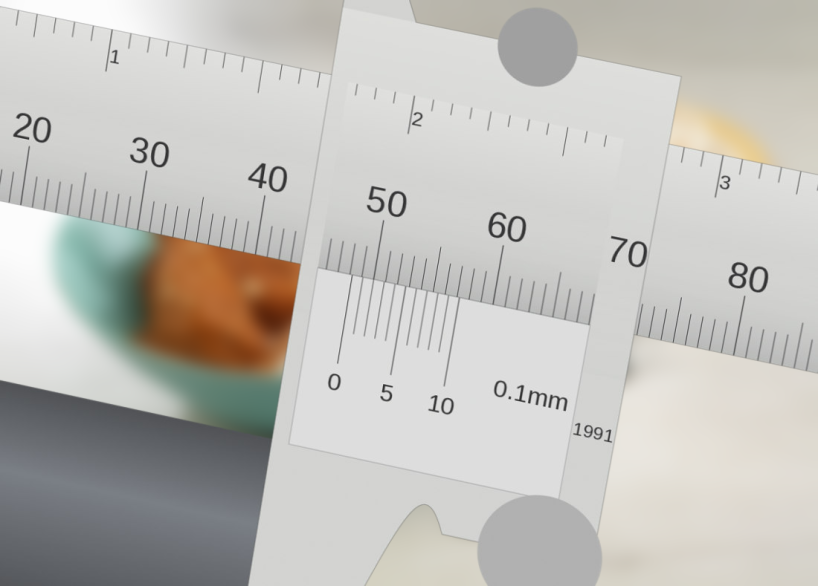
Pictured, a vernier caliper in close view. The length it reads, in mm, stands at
48.2 mm
